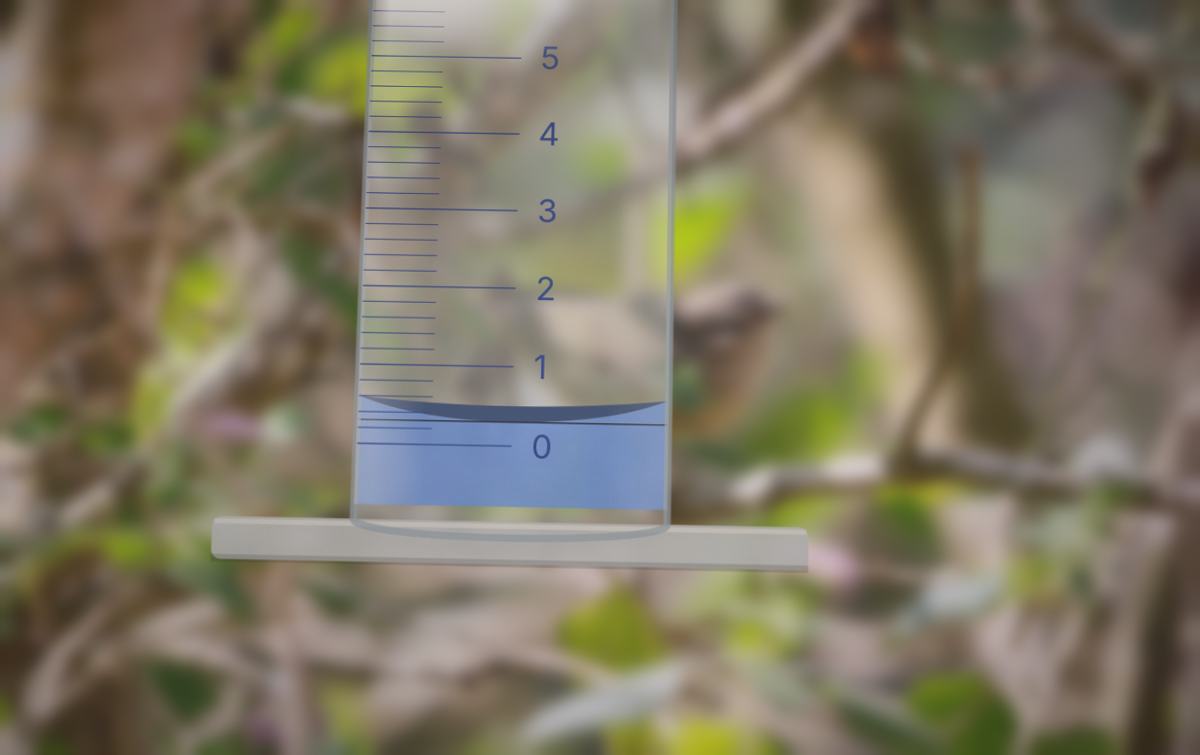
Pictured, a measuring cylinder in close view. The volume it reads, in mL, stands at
0.3 mL
